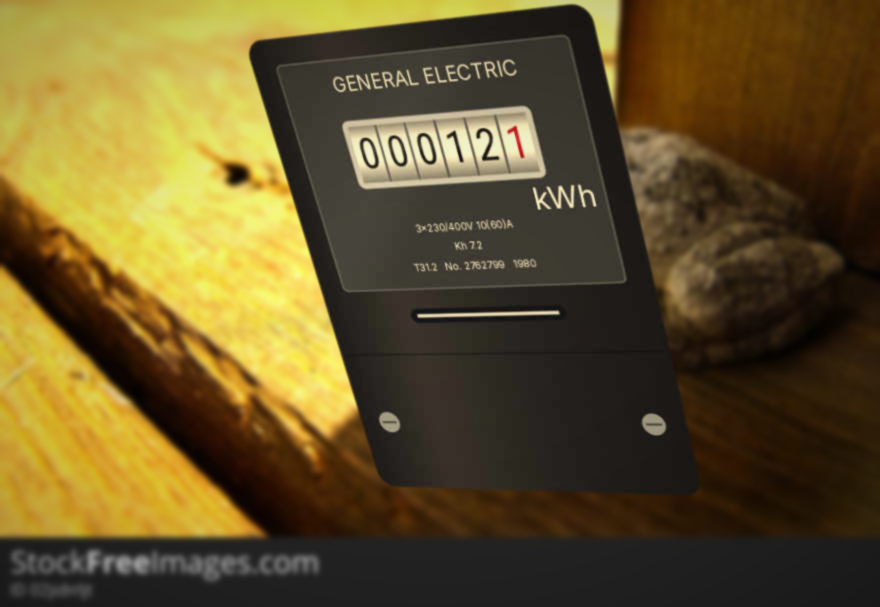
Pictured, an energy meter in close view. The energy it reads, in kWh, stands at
12.1 kWh
